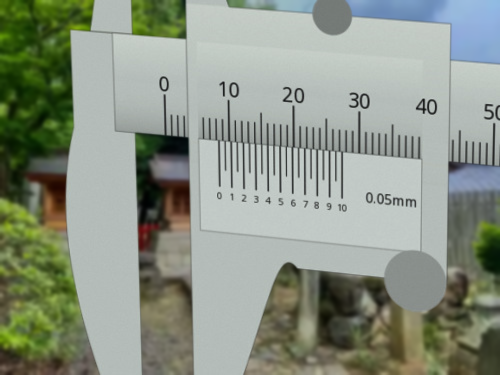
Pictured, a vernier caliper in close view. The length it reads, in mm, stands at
8.4 mm
